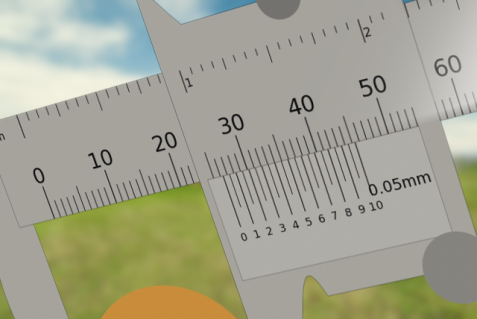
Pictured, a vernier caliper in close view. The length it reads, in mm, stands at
26.4 mm
